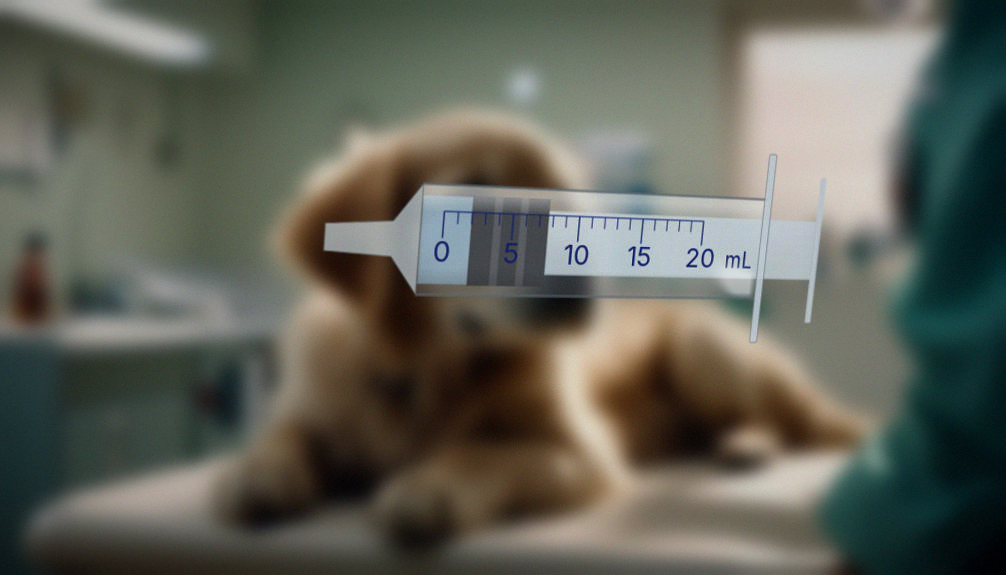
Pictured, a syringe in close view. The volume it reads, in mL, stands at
2 mL
